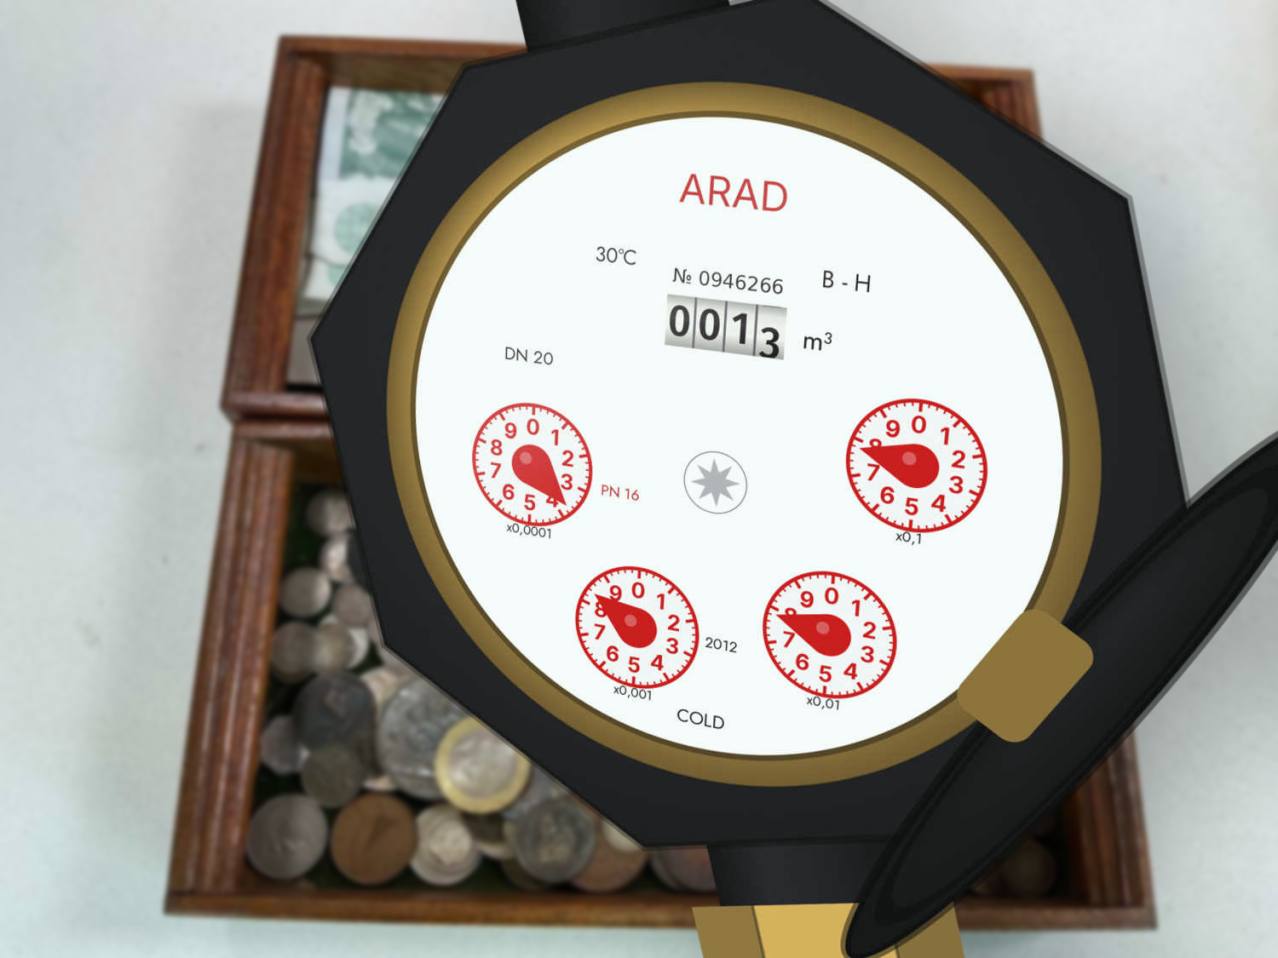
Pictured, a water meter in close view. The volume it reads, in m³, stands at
12.7783 m³
